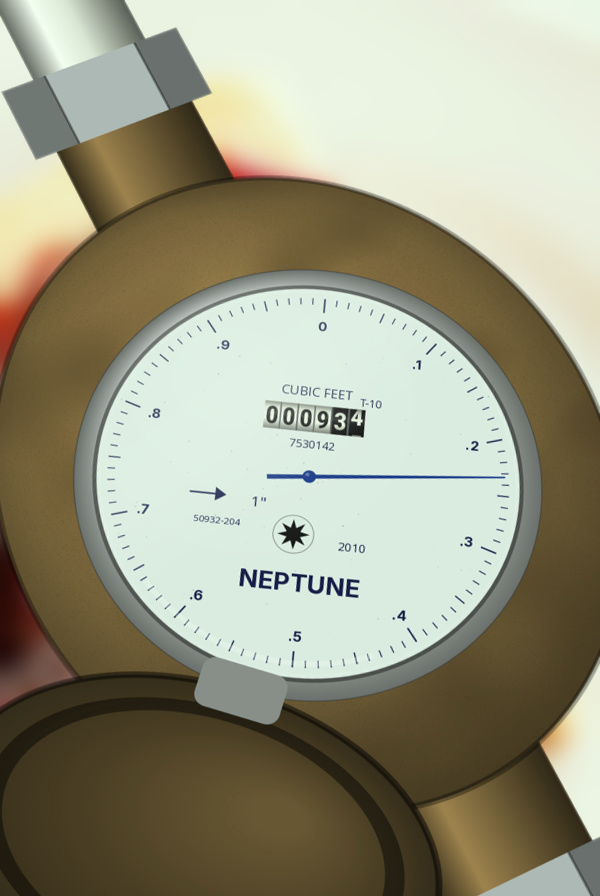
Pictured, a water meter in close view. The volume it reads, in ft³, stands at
934.23 ft³
